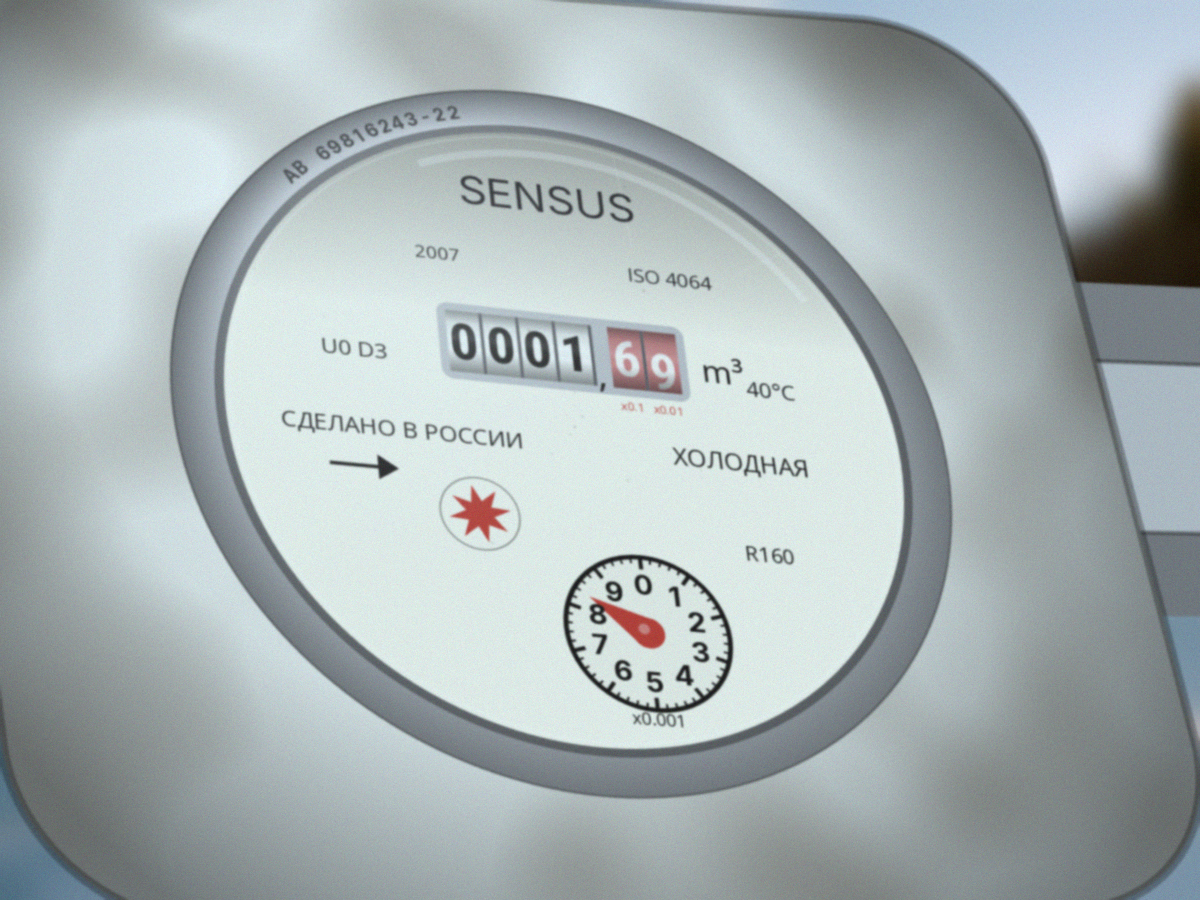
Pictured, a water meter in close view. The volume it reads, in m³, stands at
1.688 m³
